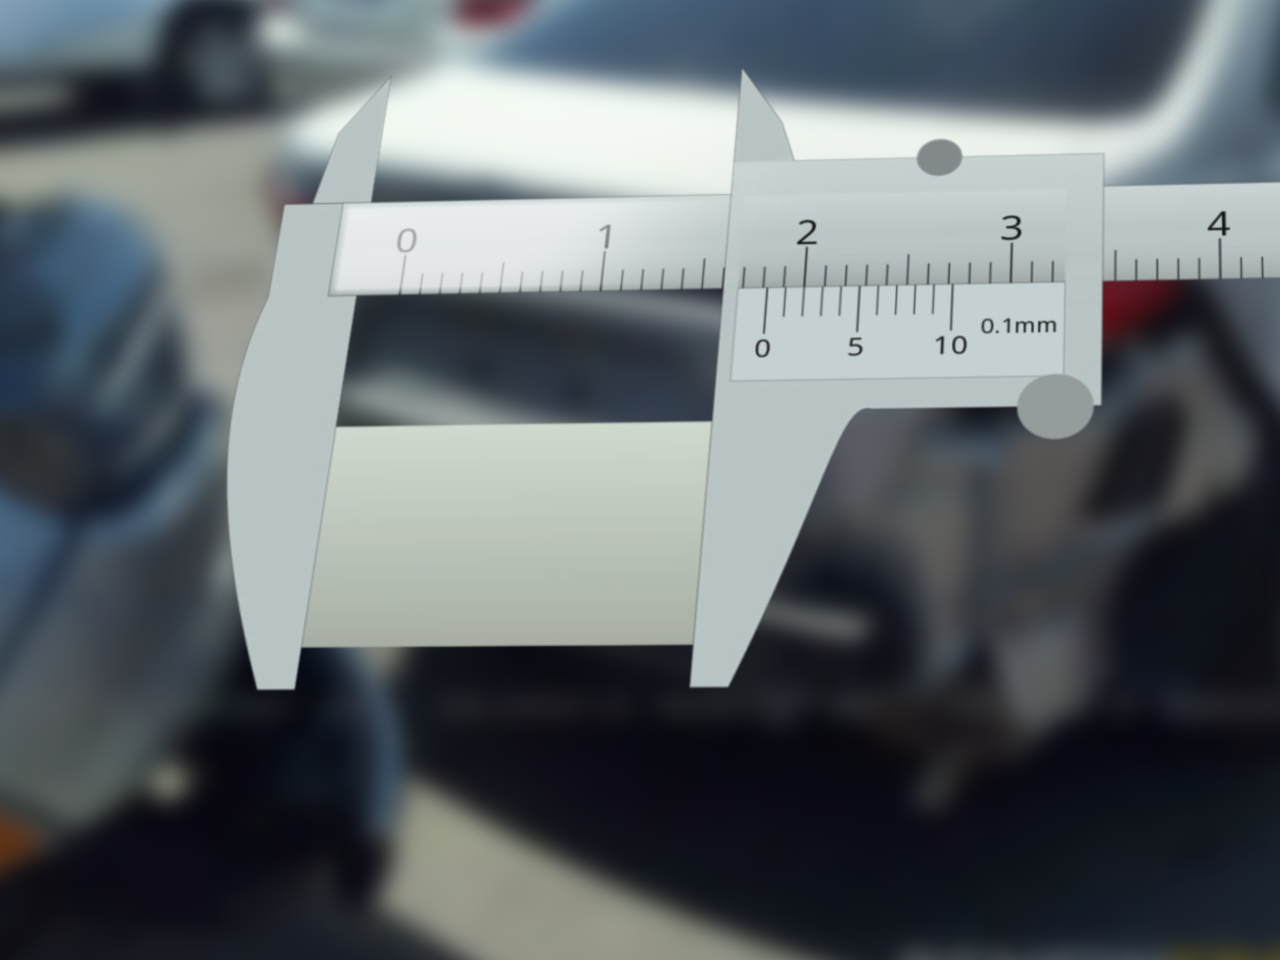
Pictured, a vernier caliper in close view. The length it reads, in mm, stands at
18.2 mm
